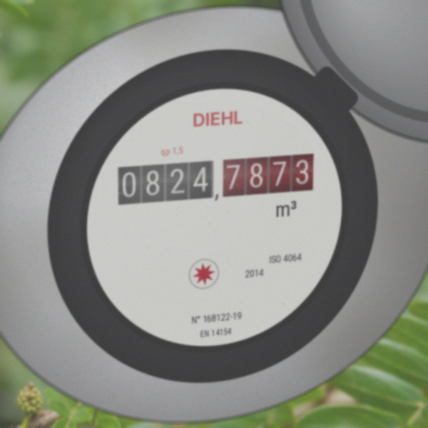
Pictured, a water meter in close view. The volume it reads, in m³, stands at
824.7873 m³
